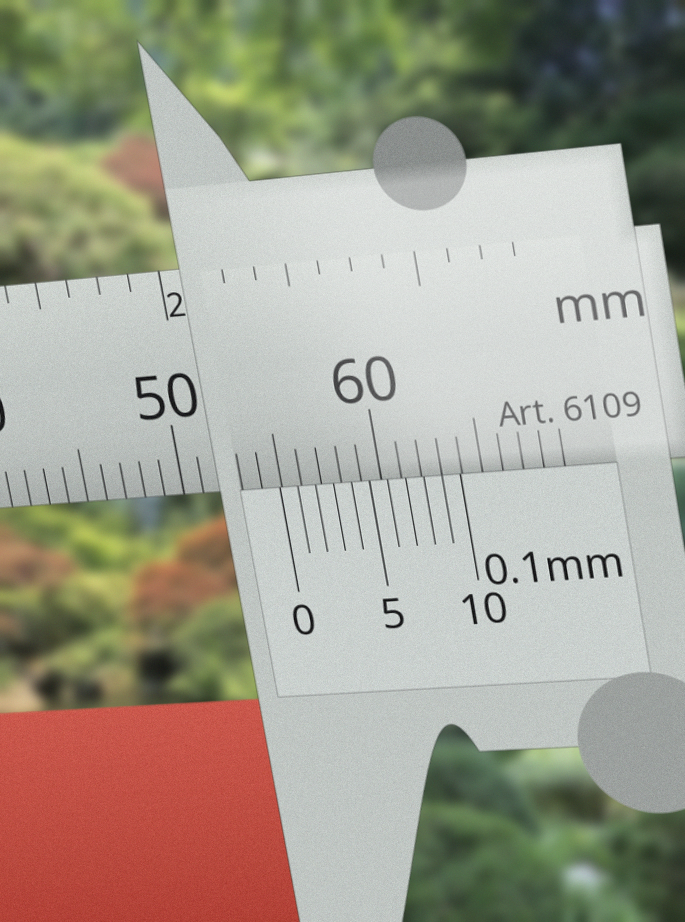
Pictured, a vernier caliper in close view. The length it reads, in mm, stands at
54.9 mm
